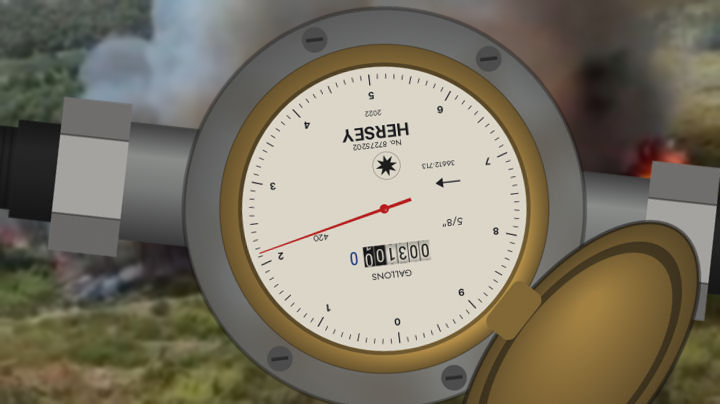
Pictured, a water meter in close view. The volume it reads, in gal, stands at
31002.1 gal
